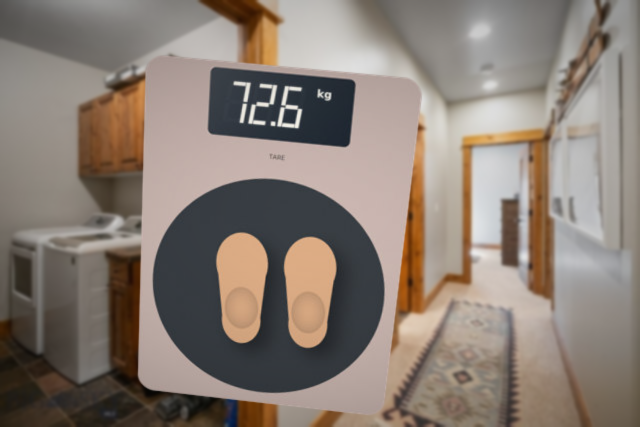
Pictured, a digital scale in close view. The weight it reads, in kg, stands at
72.6 kg
